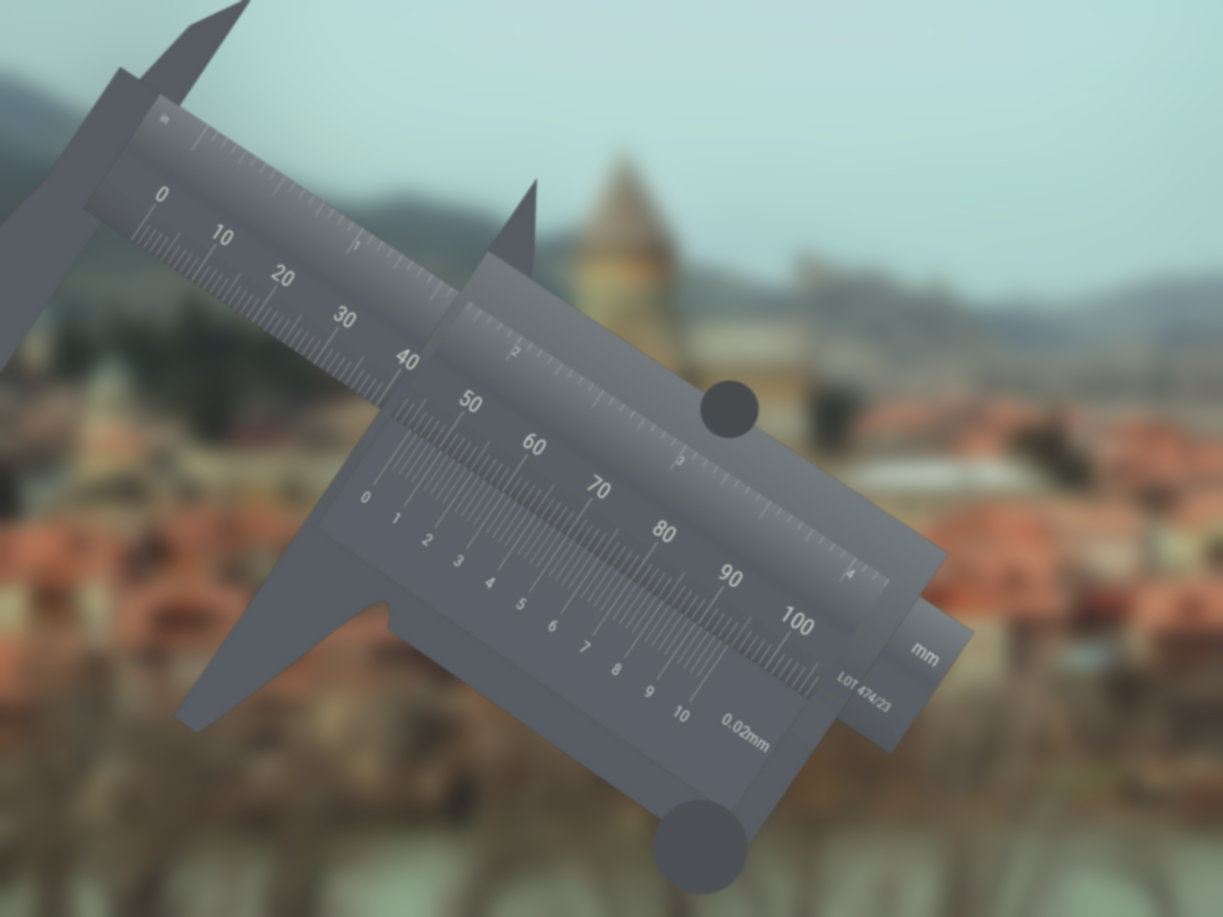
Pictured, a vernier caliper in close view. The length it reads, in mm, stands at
45.6 mm
